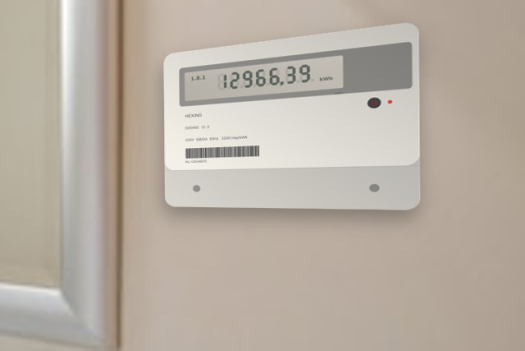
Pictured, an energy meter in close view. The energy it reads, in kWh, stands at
12966.39 kWh
